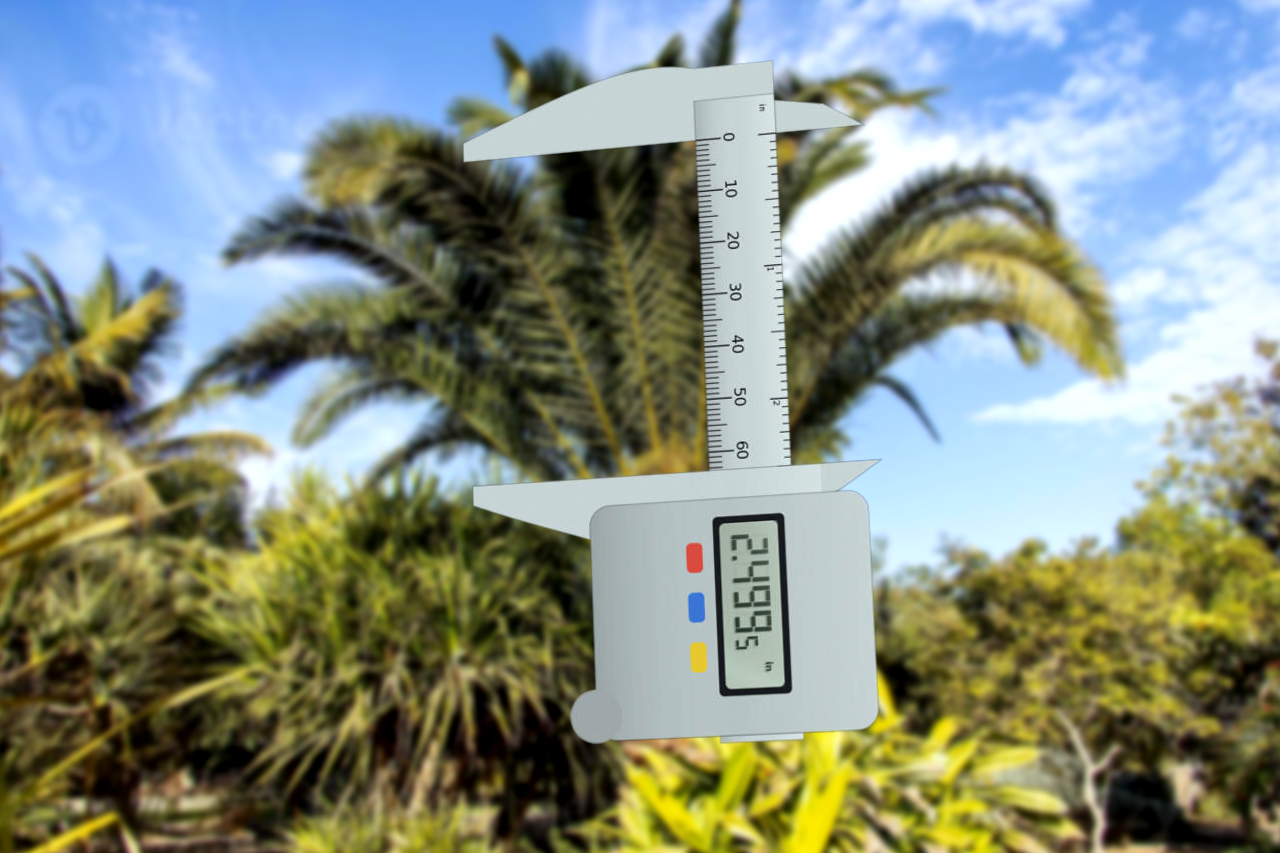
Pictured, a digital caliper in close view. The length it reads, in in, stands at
2.4995 in
